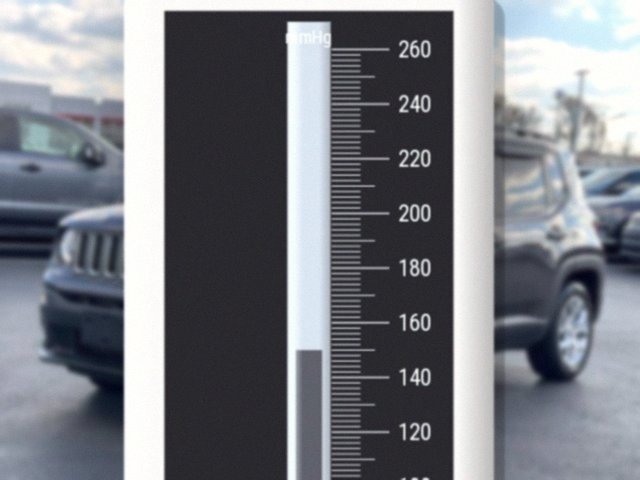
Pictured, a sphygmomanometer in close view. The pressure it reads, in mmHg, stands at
150 mmHg
